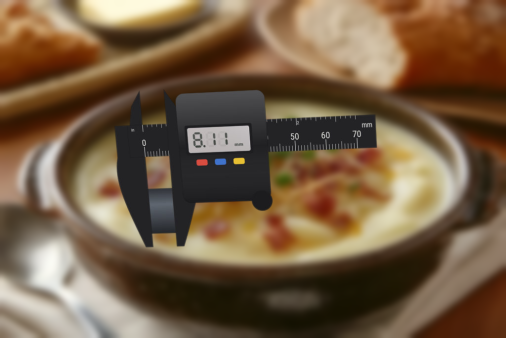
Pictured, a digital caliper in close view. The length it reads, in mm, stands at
8.11 mm
